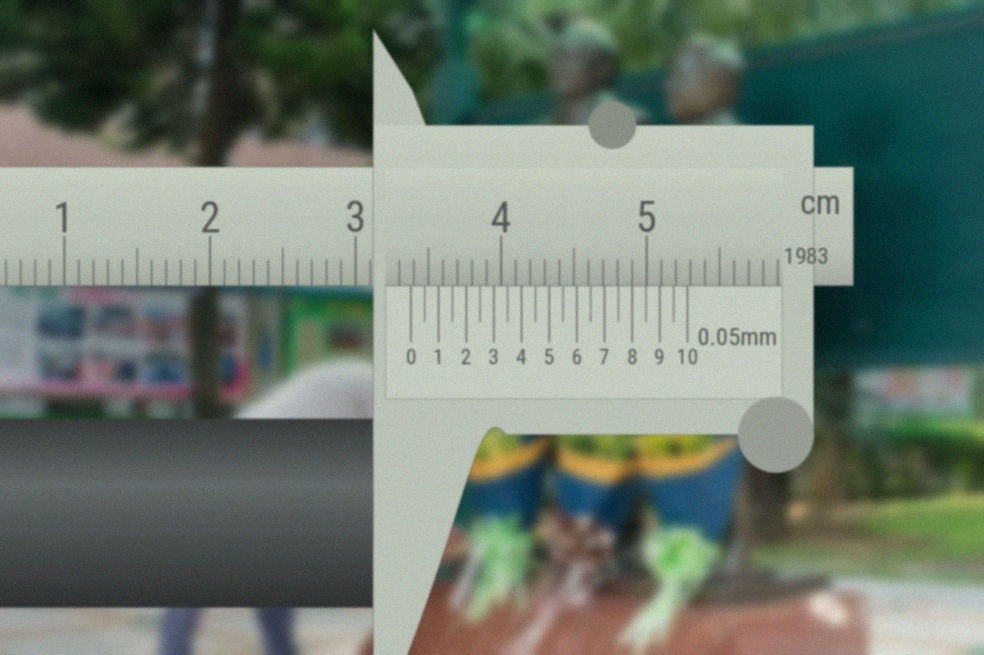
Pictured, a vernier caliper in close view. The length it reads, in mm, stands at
33.8 mm
